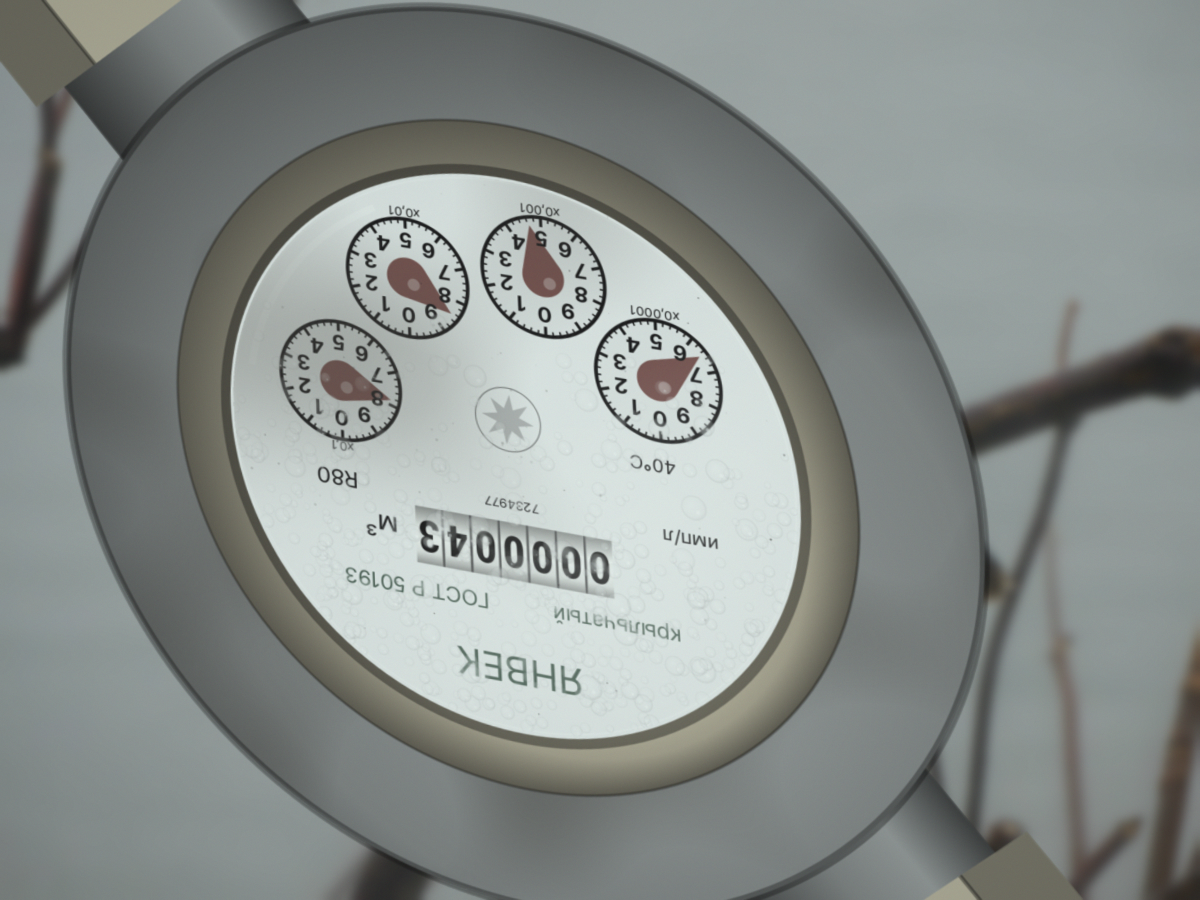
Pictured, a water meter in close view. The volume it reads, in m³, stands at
43.7846 m³
